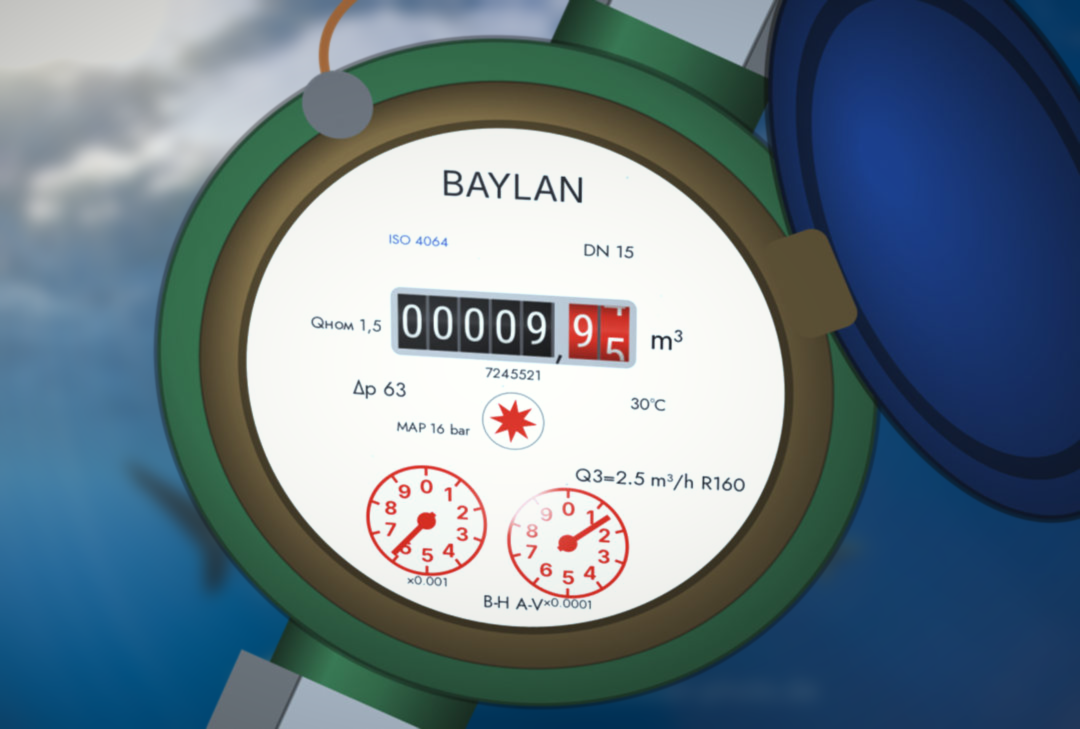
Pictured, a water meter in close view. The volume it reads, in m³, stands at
9.9461 m³
